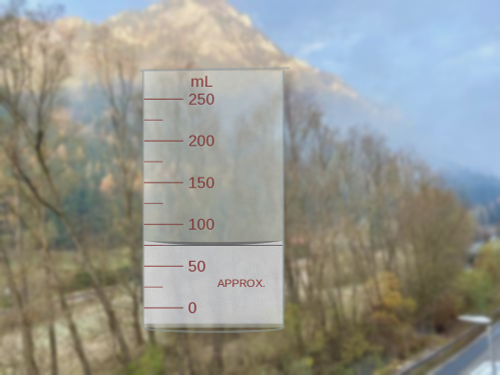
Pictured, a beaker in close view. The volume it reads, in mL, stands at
75 mL
